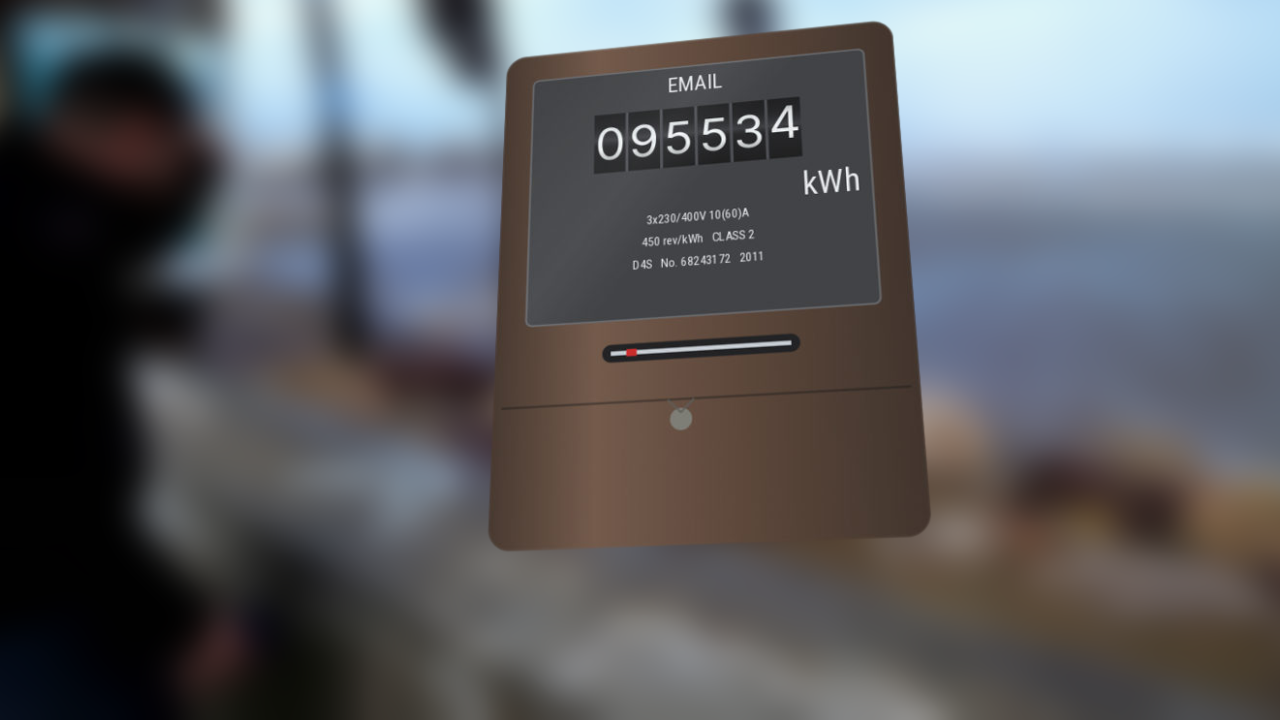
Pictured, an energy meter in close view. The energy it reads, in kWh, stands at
95534 kWh
